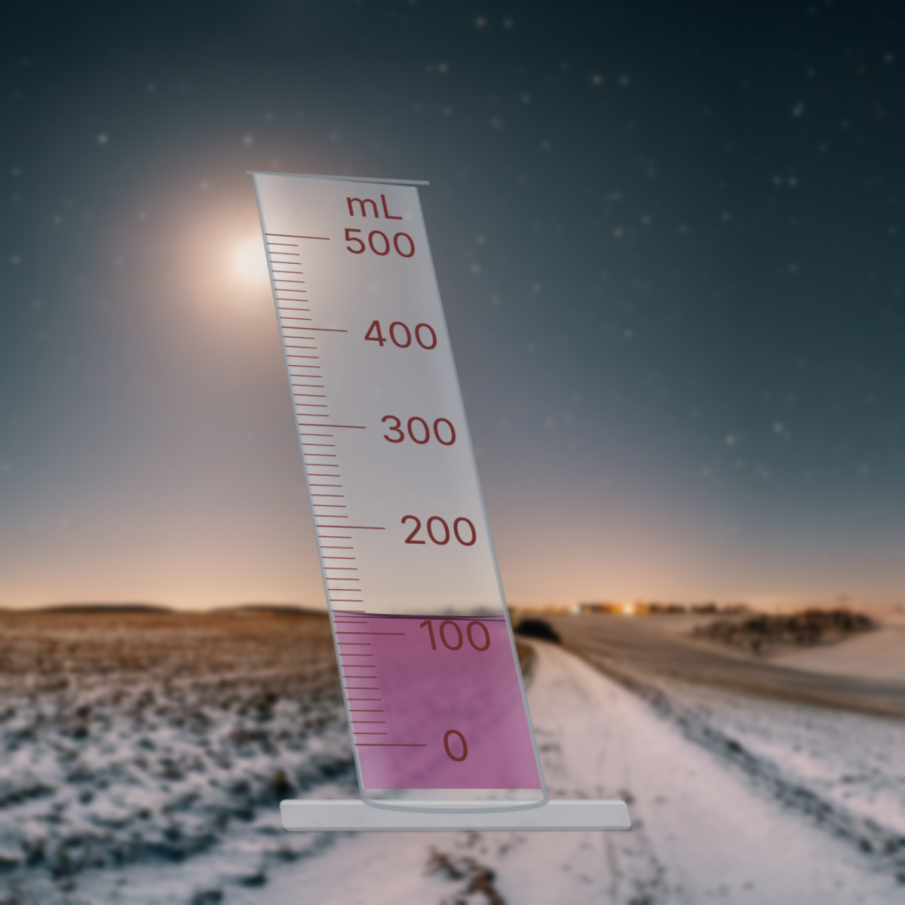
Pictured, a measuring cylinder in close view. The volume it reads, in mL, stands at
115 mL
